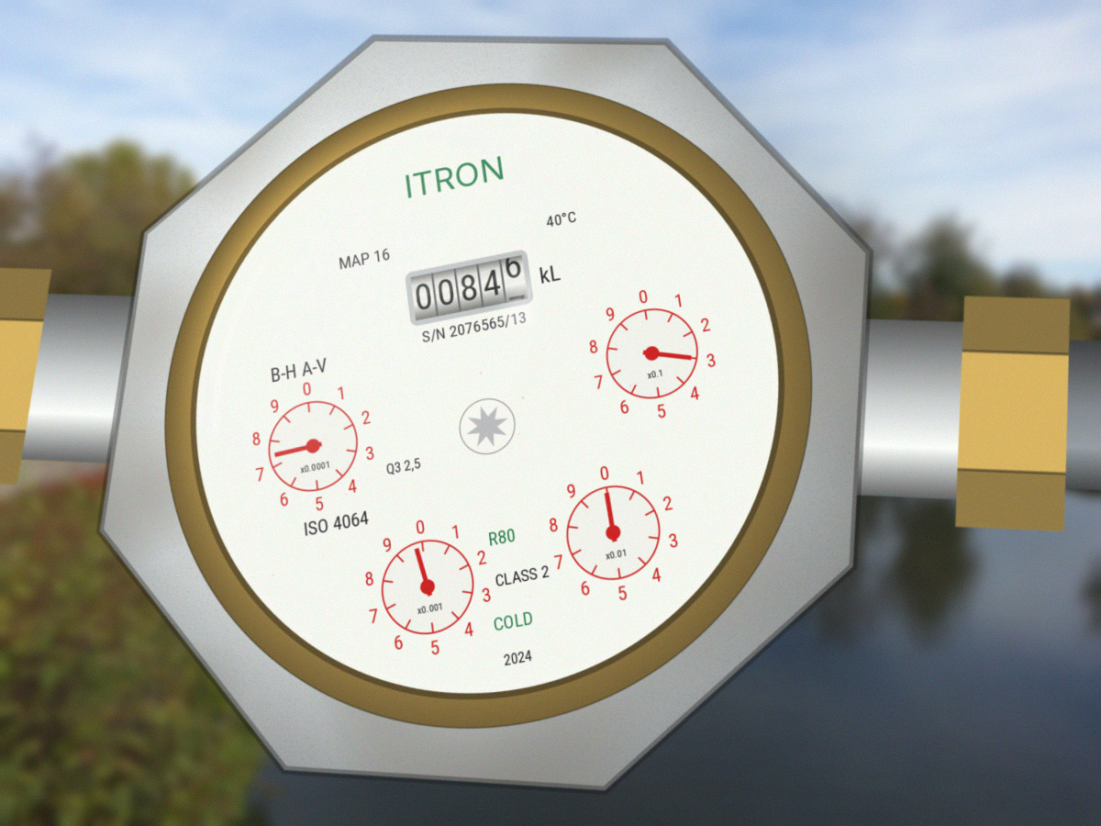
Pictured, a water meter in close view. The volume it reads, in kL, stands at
846.2997 kL
